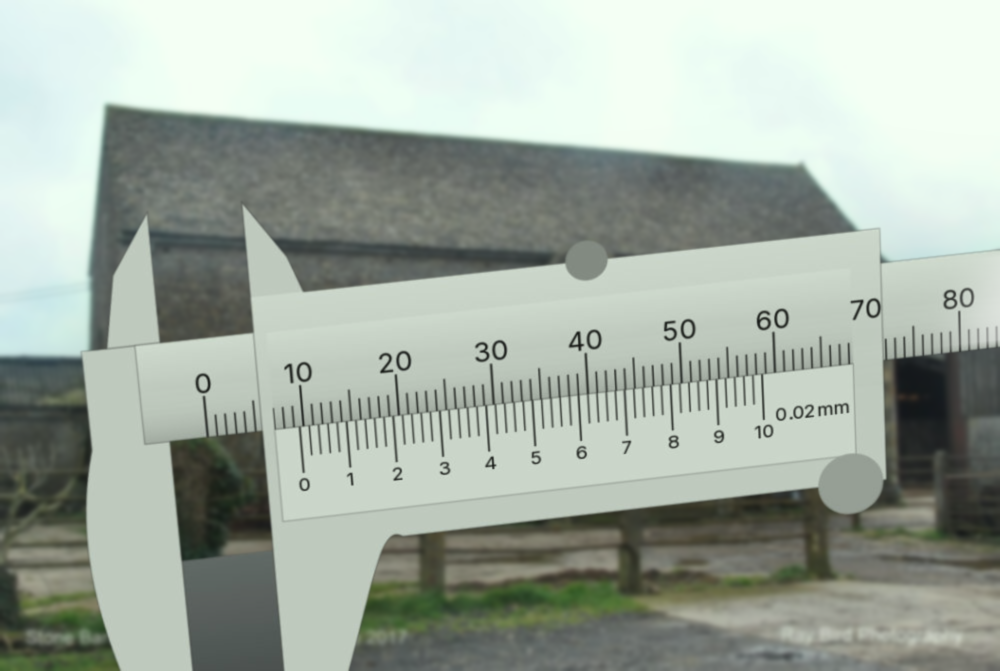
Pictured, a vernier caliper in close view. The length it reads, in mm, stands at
9.6 mm
